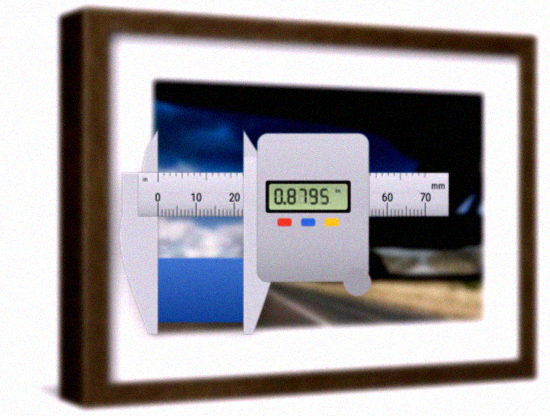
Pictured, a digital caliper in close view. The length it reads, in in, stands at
0.8795 in
